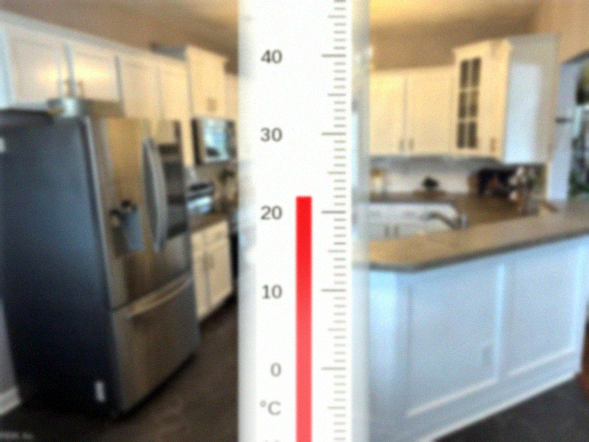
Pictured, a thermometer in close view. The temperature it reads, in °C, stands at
22 °C
